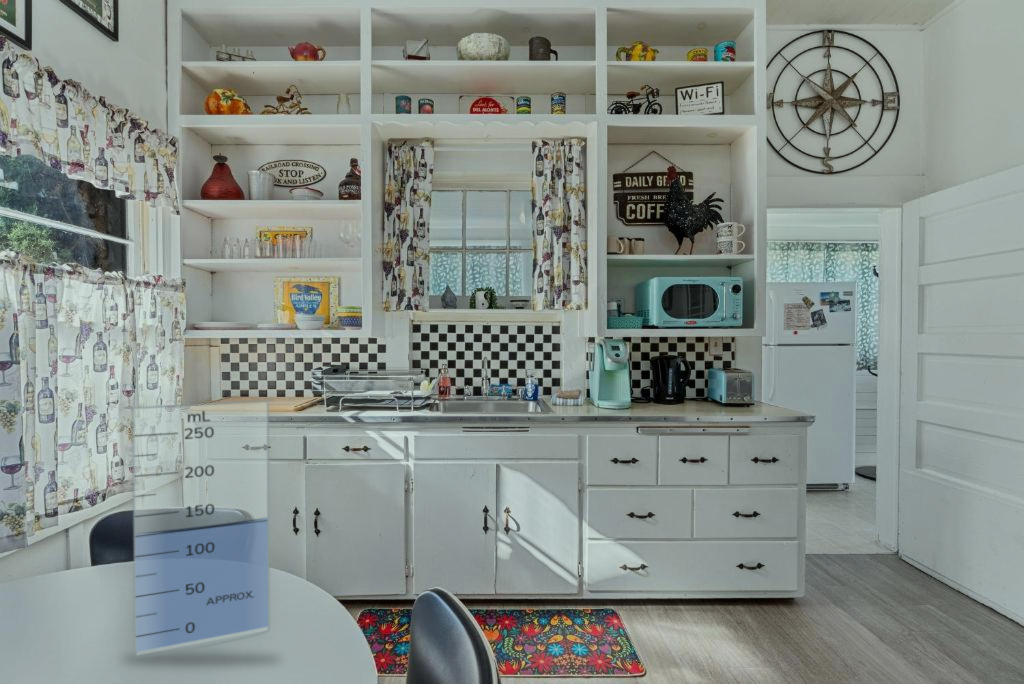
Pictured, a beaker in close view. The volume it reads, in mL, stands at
125 mL
